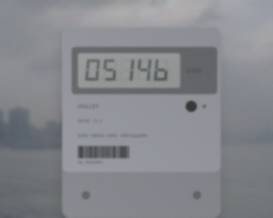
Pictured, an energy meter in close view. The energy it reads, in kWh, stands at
5146 kWh
